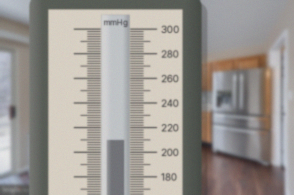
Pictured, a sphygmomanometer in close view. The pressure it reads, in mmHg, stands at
210 mmHg
